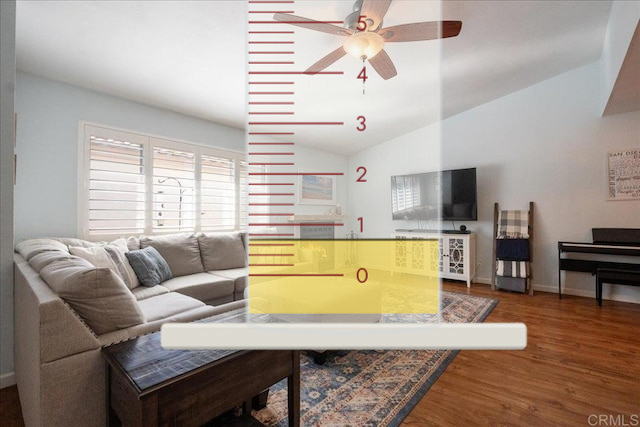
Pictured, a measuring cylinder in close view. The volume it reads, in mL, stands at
0.7 mL
